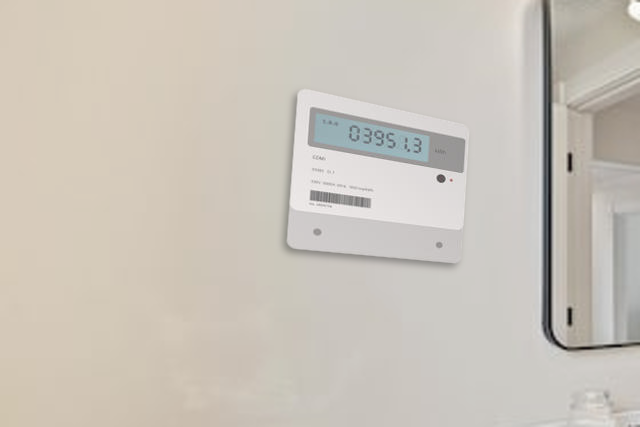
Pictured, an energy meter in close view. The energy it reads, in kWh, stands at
3951.3 kWh
